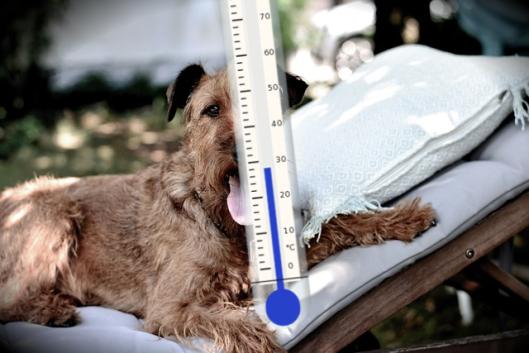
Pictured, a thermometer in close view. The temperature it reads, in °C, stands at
28 °C
